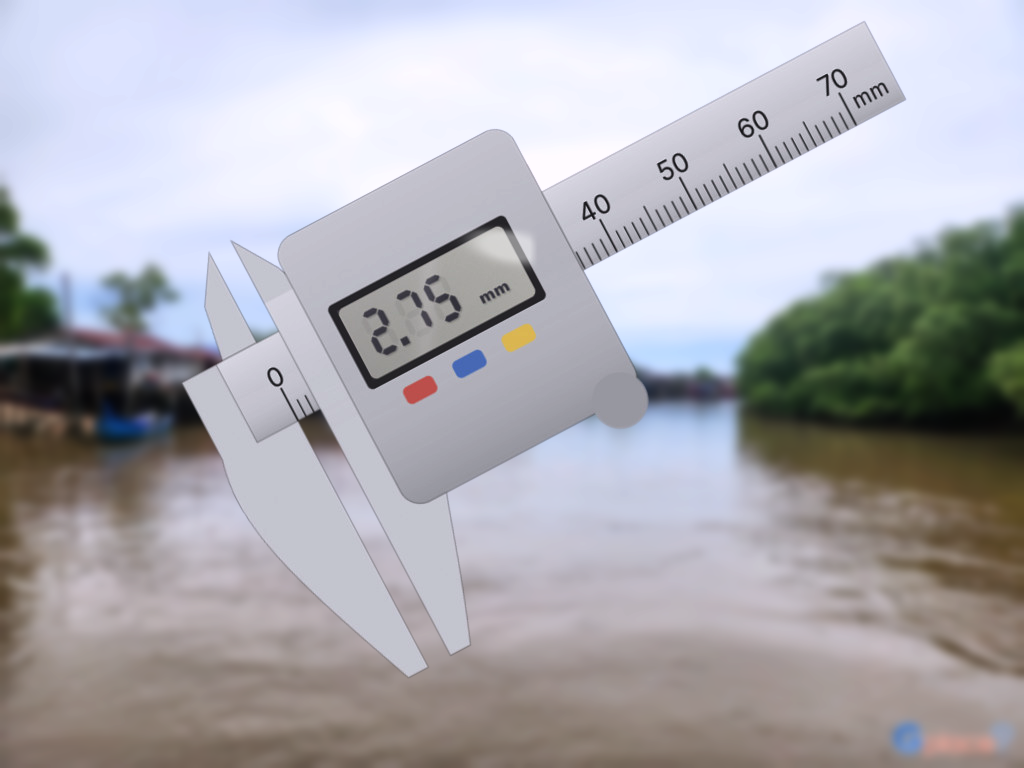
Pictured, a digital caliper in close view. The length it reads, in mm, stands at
2.75 mm
